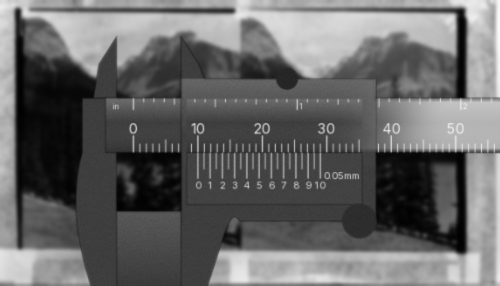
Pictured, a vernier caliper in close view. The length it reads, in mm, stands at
10.0 mm
